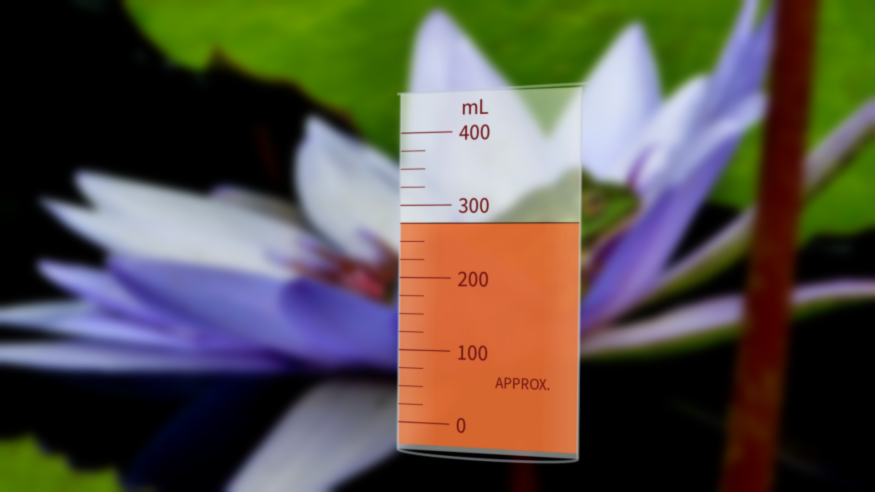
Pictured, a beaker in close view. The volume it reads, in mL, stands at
275 mL
